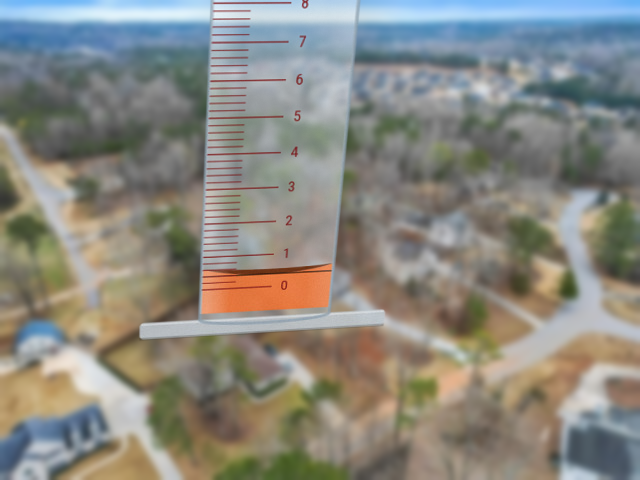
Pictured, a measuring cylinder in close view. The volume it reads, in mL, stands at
0.4 mL
